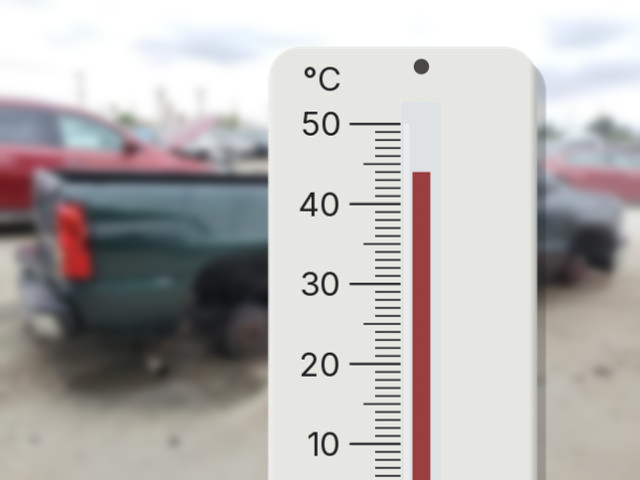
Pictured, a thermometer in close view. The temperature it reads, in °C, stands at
44 °C
